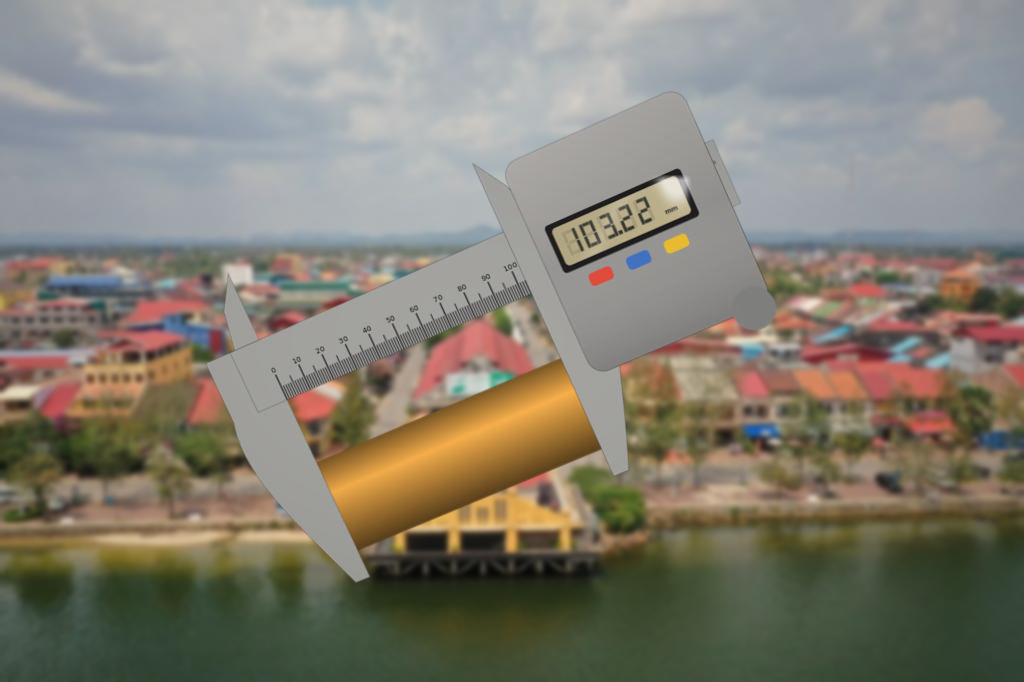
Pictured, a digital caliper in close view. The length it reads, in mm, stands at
103.22 mm
